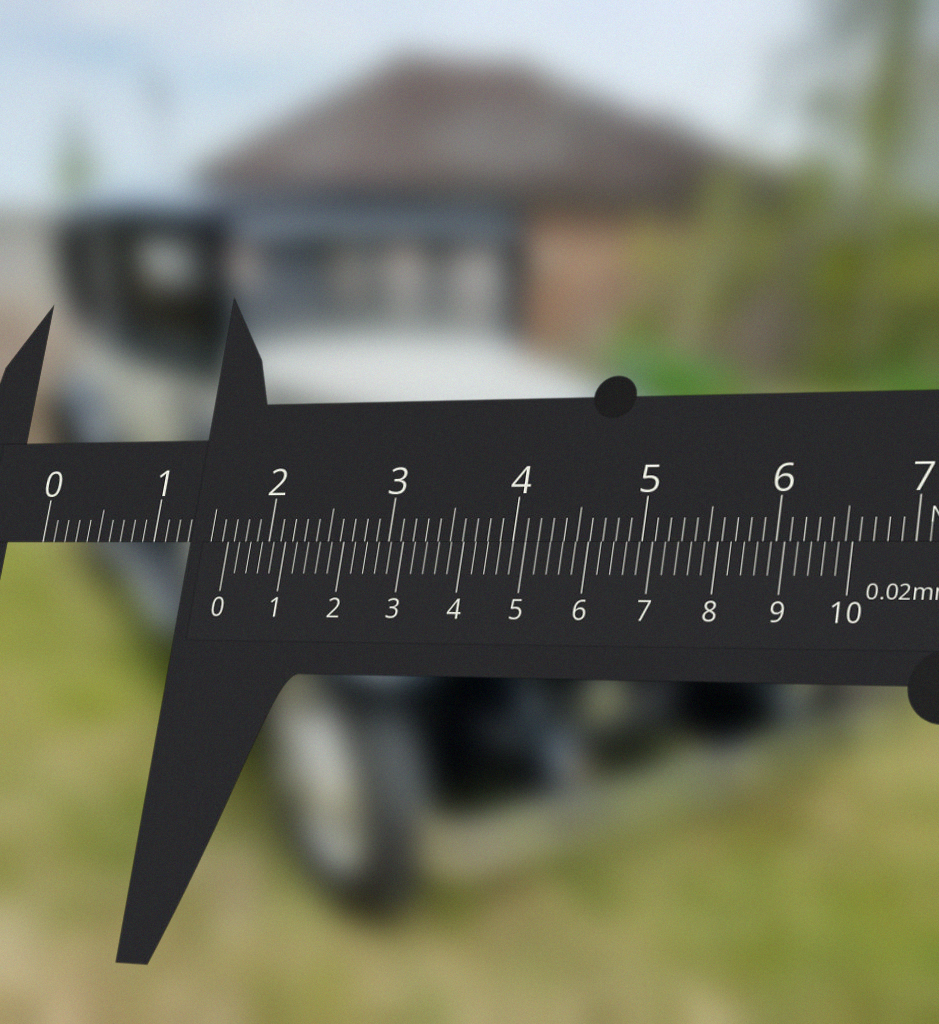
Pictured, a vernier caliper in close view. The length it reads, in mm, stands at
16.5 mm
